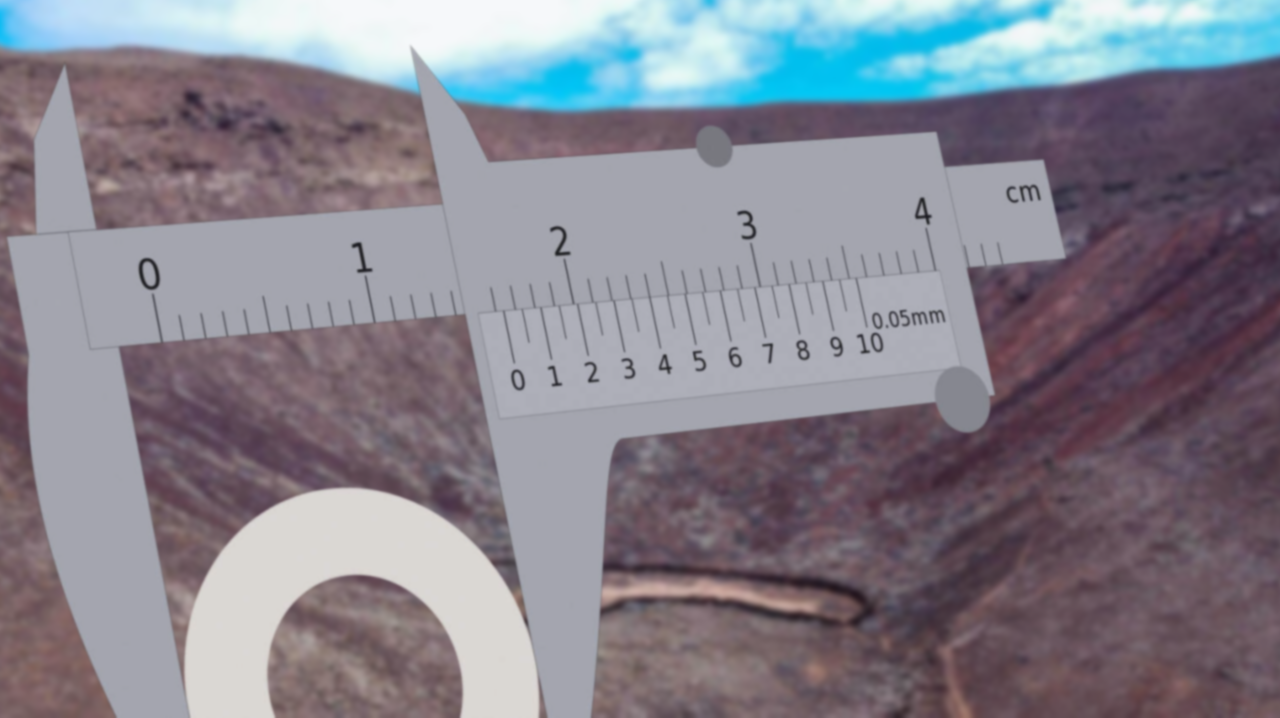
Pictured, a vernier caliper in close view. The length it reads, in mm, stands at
16.4 mm
